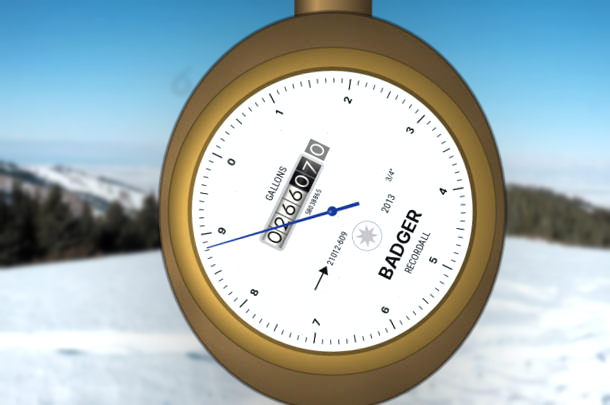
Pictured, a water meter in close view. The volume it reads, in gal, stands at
266068.8 gal
